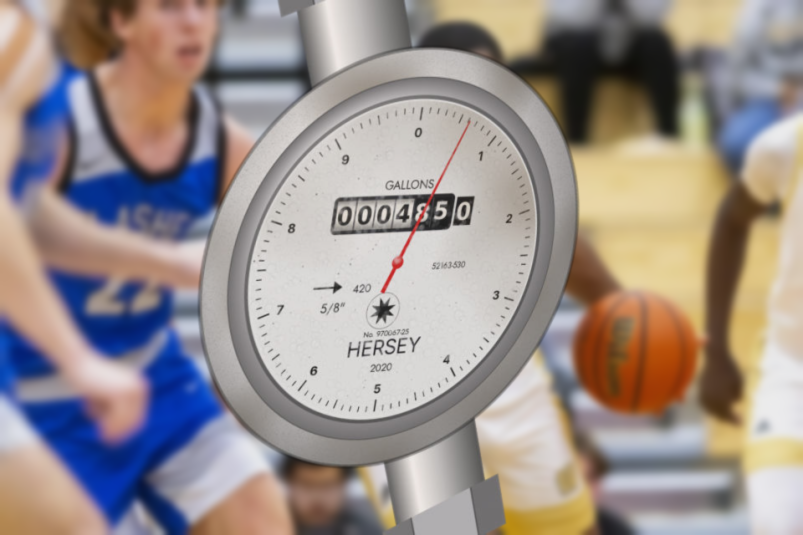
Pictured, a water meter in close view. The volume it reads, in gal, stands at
4850.6 gal
